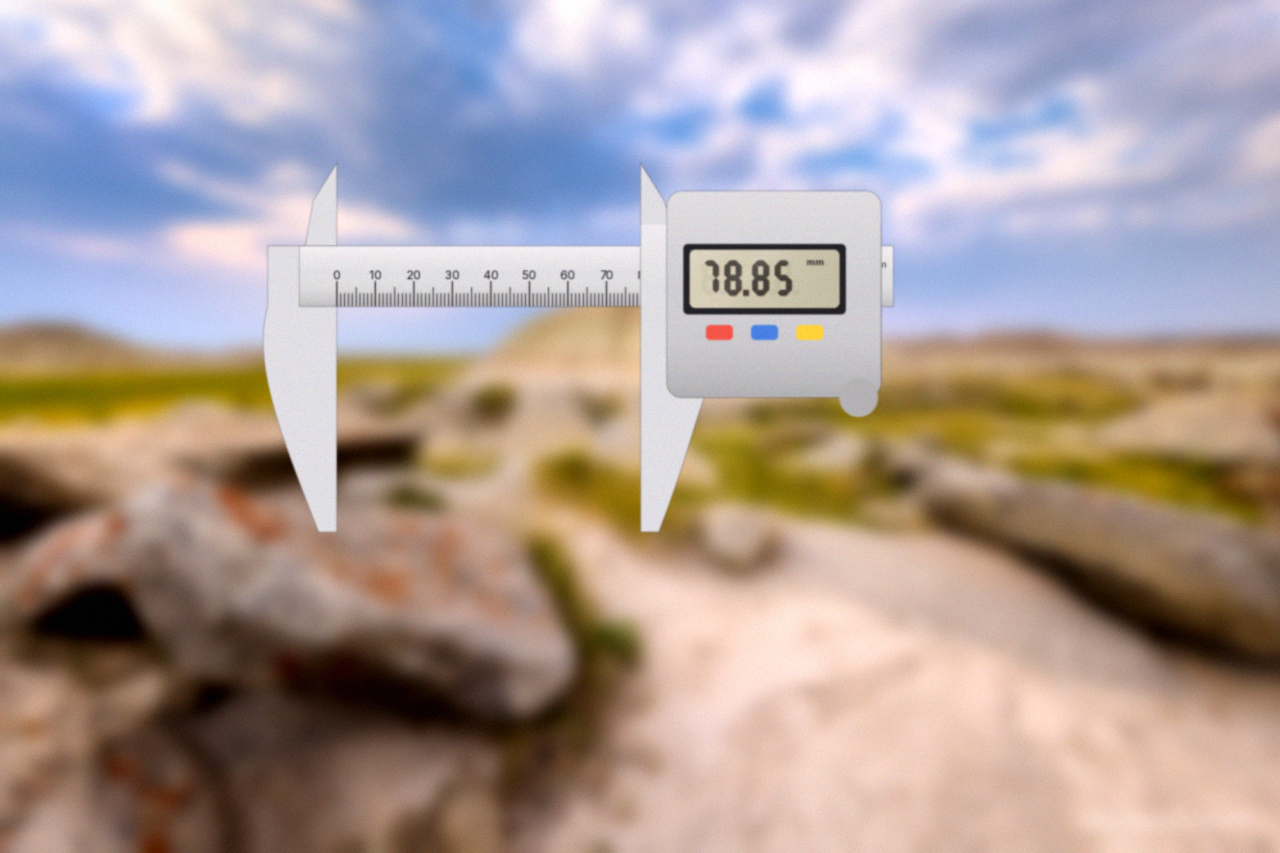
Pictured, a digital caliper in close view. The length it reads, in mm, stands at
78.85 mm
